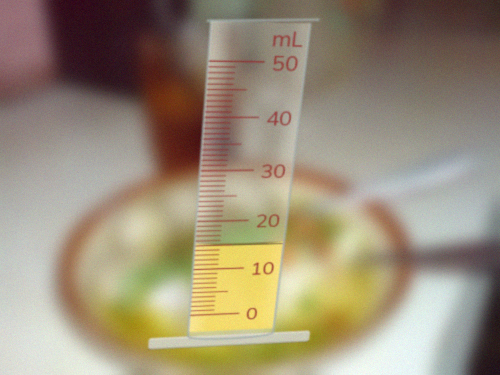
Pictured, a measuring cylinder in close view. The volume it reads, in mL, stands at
15 mL
